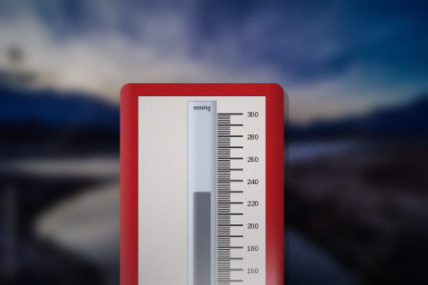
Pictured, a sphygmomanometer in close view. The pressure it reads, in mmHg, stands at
230 mmHg
